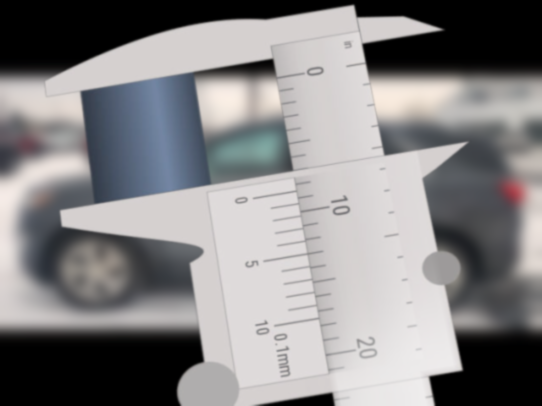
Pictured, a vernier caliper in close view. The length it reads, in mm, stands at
8.5 mm
